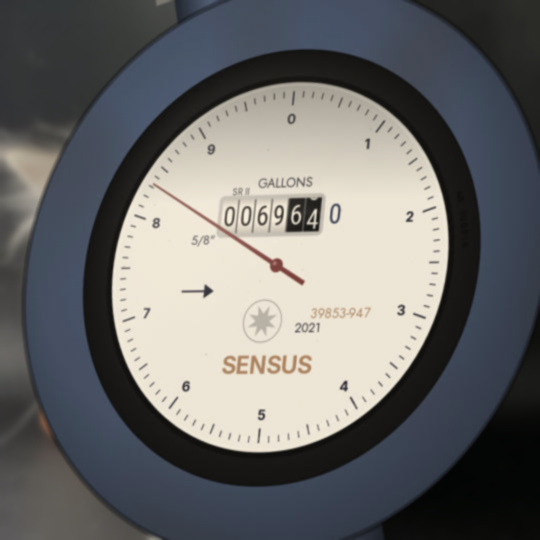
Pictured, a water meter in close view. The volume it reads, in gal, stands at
69638.3 gal
